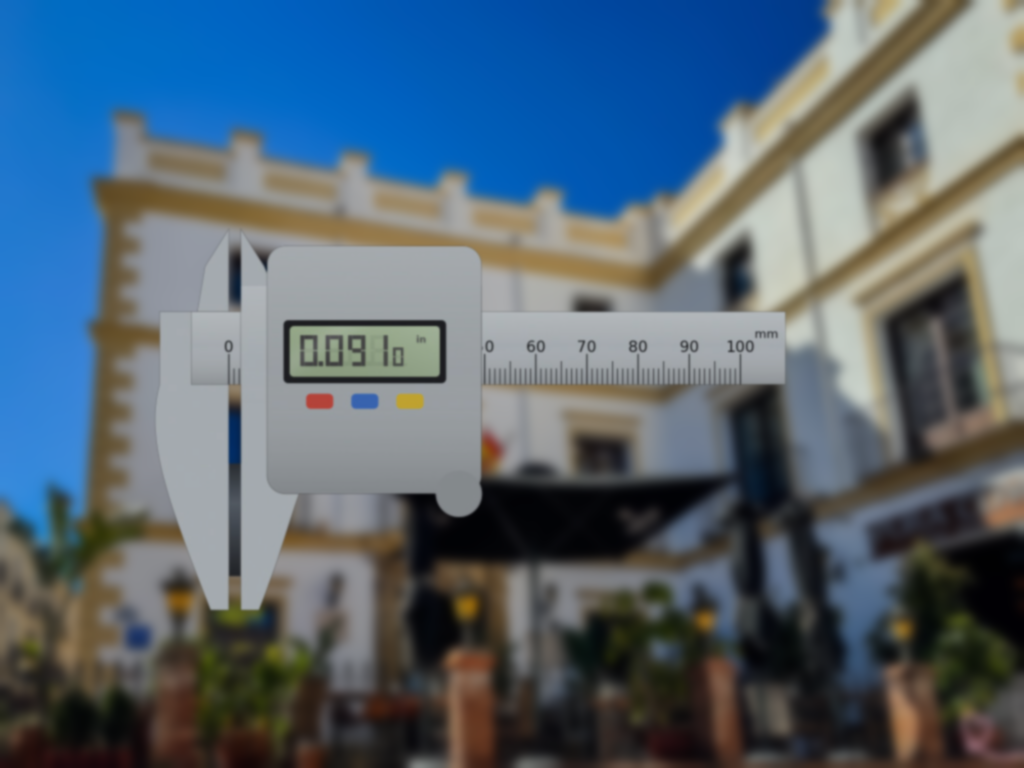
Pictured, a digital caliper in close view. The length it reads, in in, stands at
0.0910 in
